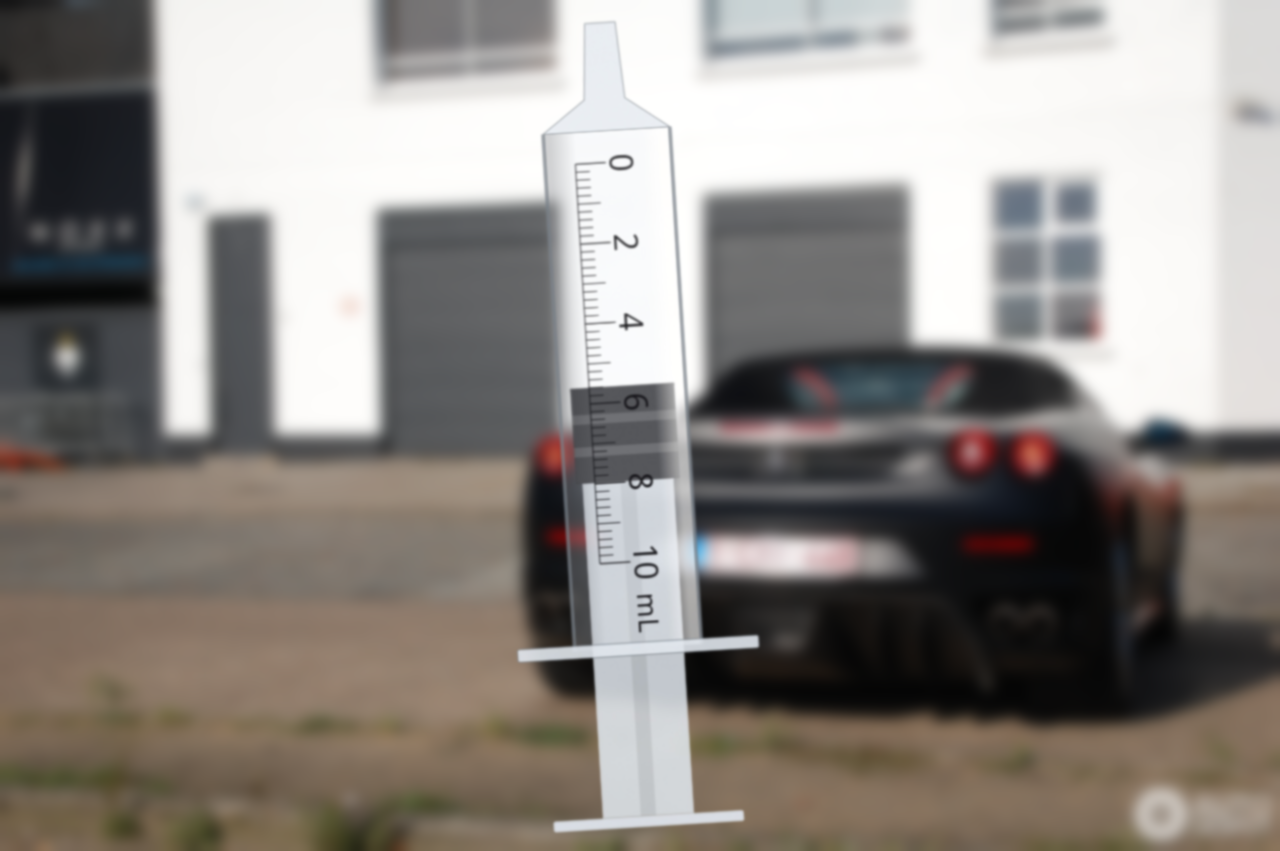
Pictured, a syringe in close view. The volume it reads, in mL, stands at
5.6 mL
